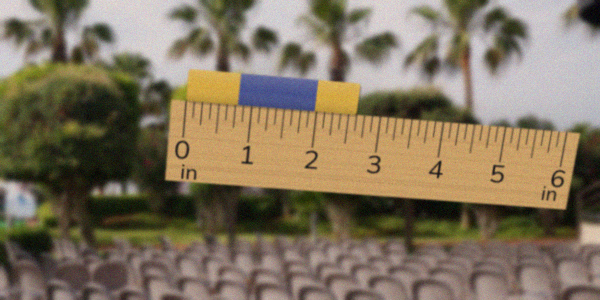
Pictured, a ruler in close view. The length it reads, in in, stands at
2.625 in
